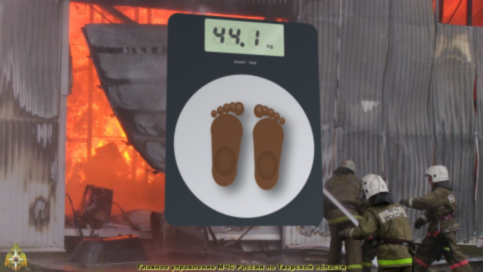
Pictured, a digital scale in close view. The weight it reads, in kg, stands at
44.1 kg
